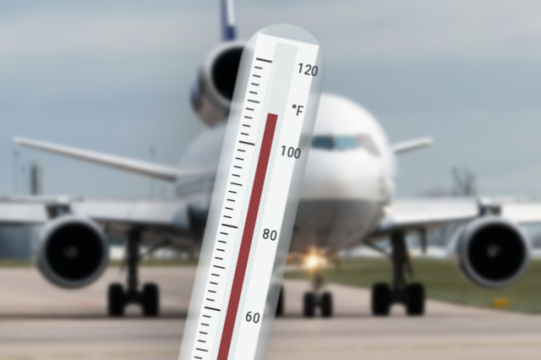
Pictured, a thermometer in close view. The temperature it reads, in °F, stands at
108 °F
